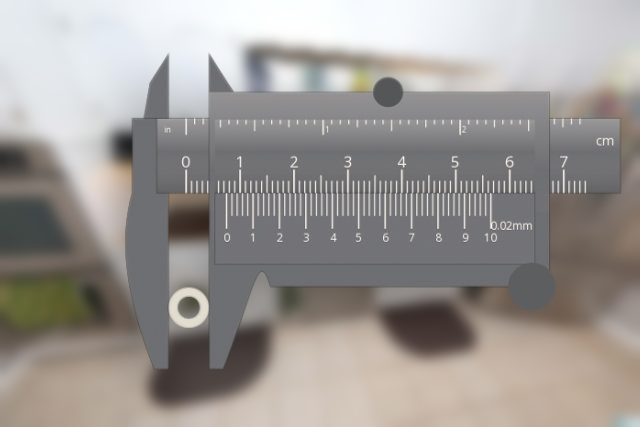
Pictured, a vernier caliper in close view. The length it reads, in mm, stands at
7.5 mm
